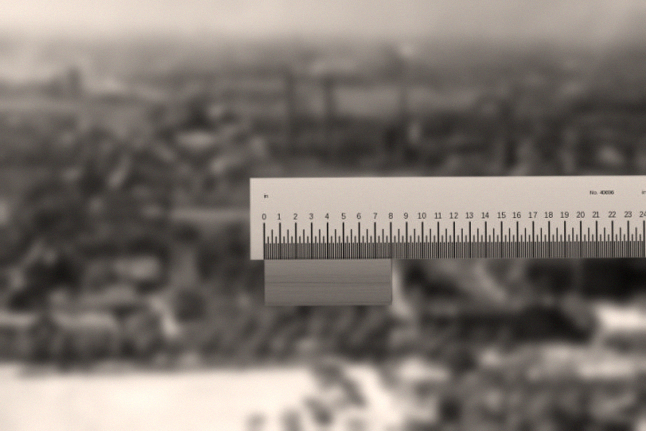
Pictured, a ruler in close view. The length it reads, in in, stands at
8 in
